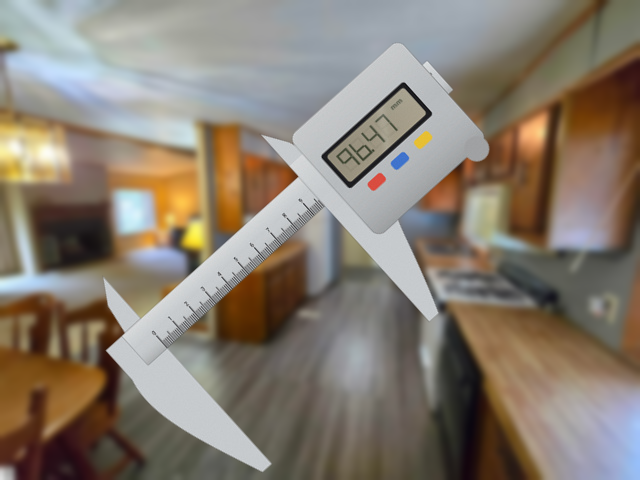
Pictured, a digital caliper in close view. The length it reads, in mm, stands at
96.47 mm
